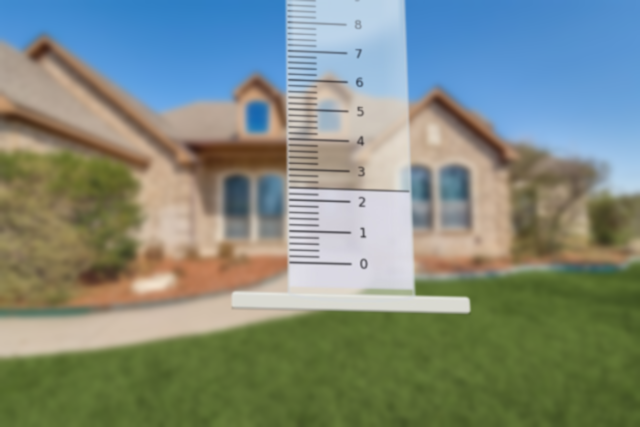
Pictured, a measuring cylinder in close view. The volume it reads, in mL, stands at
2.4 mL
